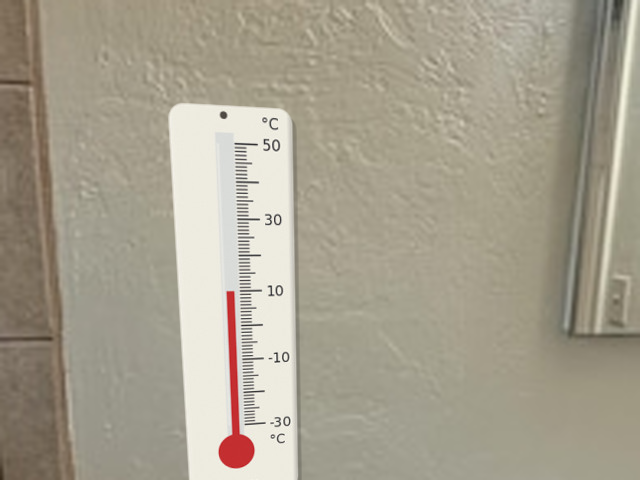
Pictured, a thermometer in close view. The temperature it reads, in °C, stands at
10 °C
